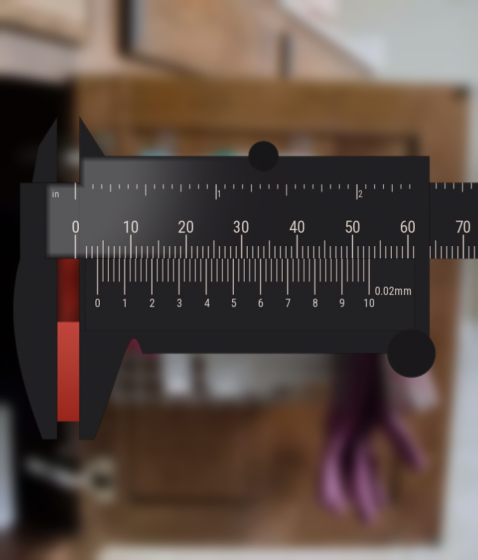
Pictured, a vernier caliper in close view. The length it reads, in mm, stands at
4.0 mm
